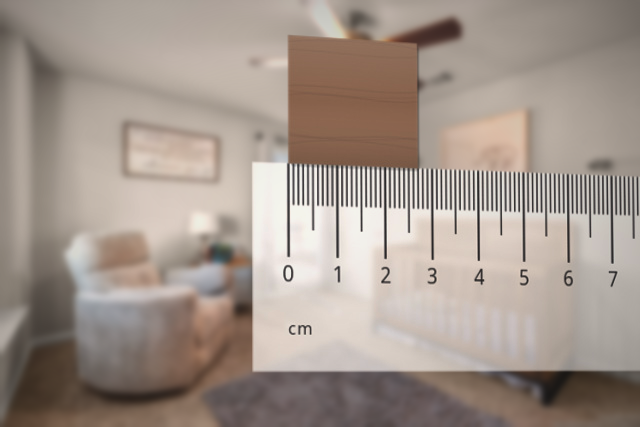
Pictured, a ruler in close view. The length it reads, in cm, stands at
2.7 cm
